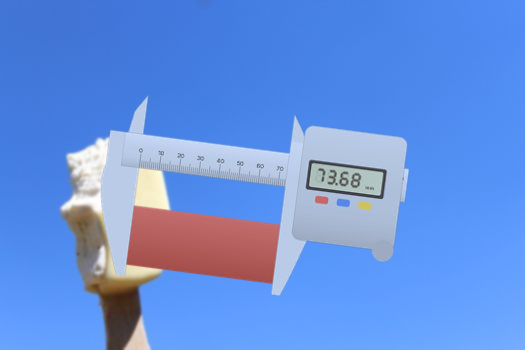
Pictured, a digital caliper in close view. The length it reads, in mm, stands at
73.68 mm
